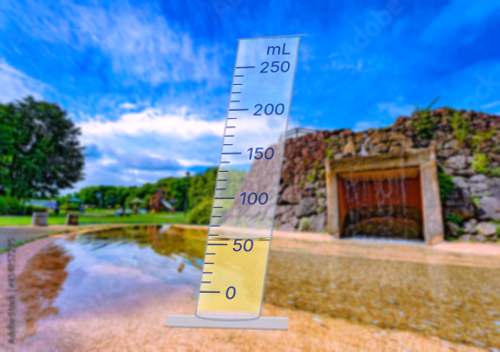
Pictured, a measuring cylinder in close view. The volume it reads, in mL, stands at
55 mL
